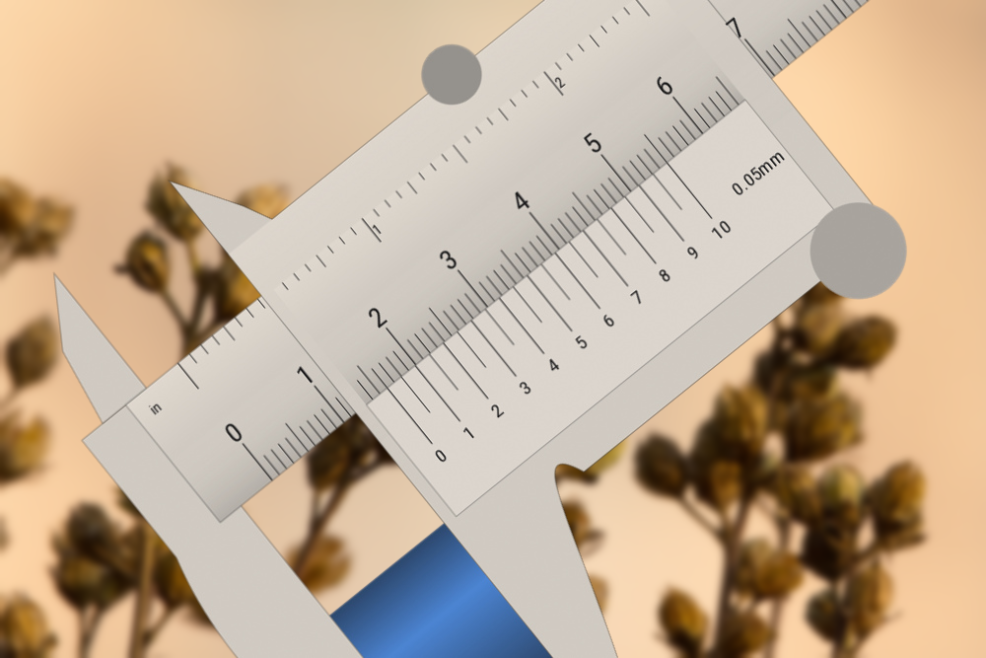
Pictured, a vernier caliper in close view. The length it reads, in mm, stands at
16.0 mm
